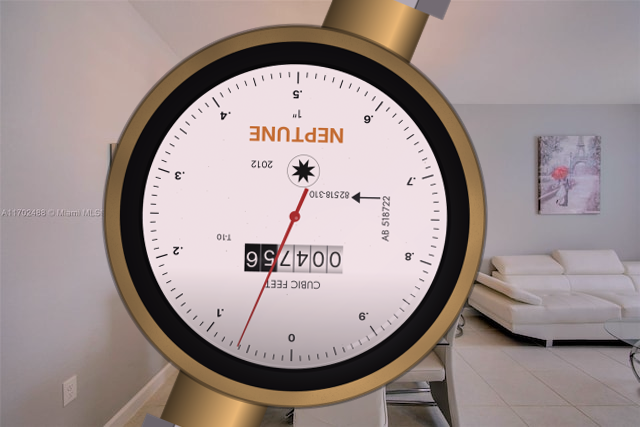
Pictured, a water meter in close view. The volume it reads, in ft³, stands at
4756.06 ft³
